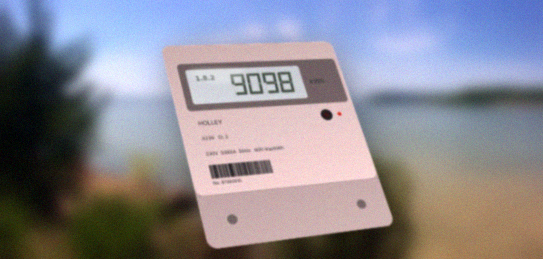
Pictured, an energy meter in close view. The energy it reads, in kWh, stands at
9098 kWh
